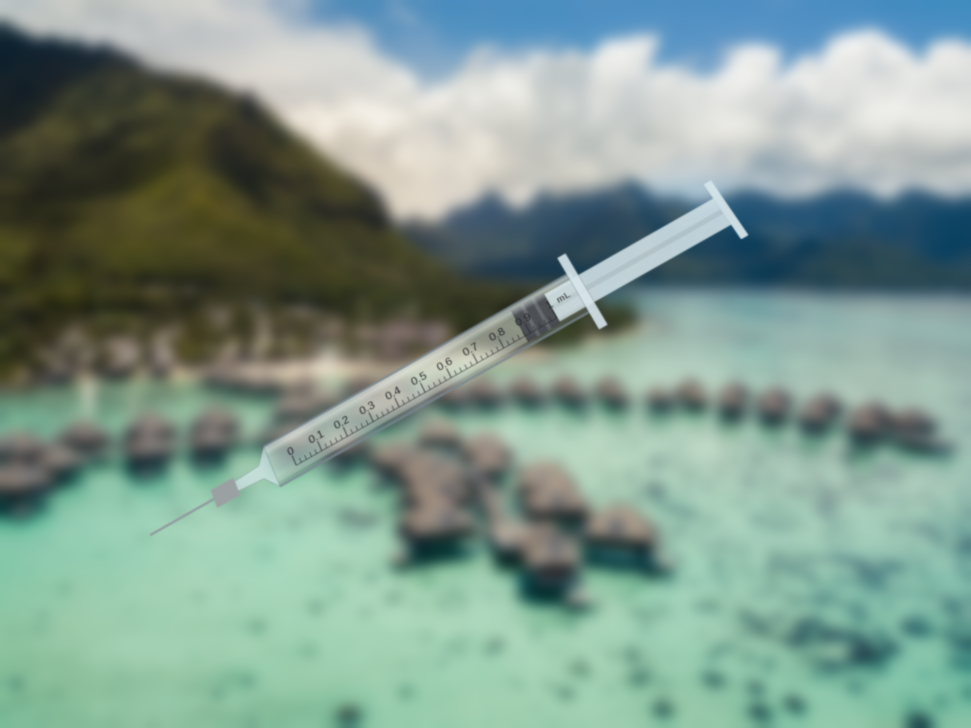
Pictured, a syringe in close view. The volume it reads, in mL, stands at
0.88 mL
